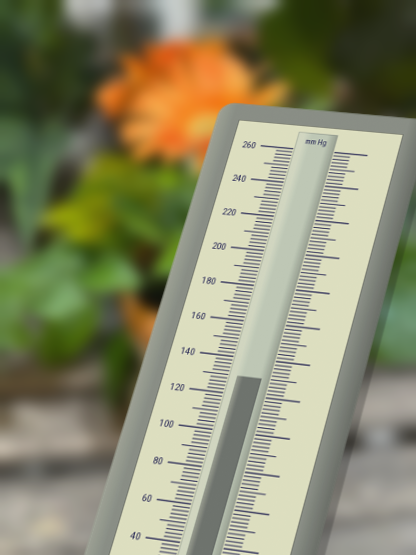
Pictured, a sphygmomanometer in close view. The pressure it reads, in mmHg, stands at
130 mmHg
